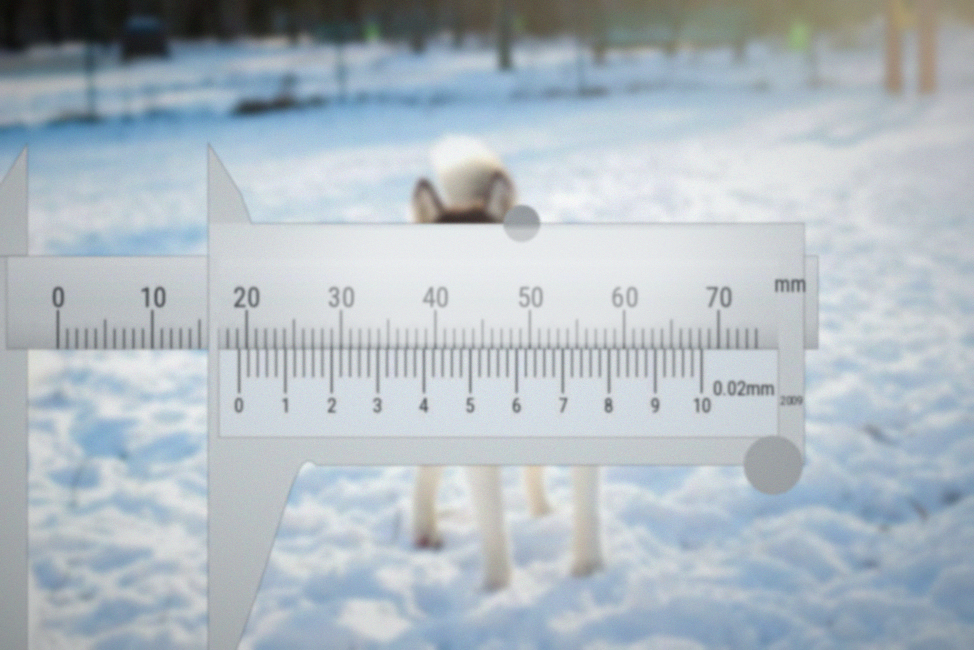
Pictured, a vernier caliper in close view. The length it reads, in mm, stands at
19.2 mm
